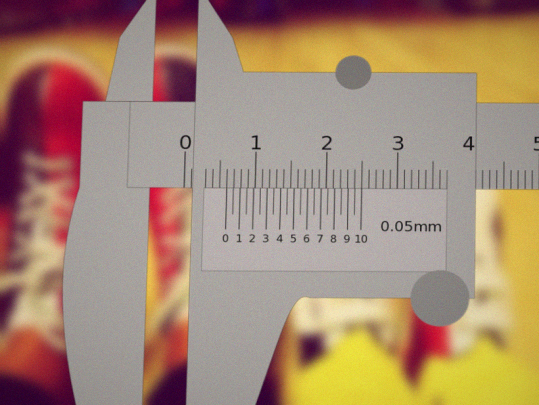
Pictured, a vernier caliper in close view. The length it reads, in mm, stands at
6.0 mm
